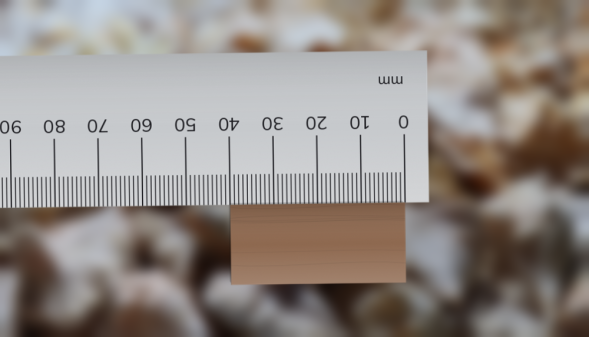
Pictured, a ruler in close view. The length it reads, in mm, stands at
40 mm
